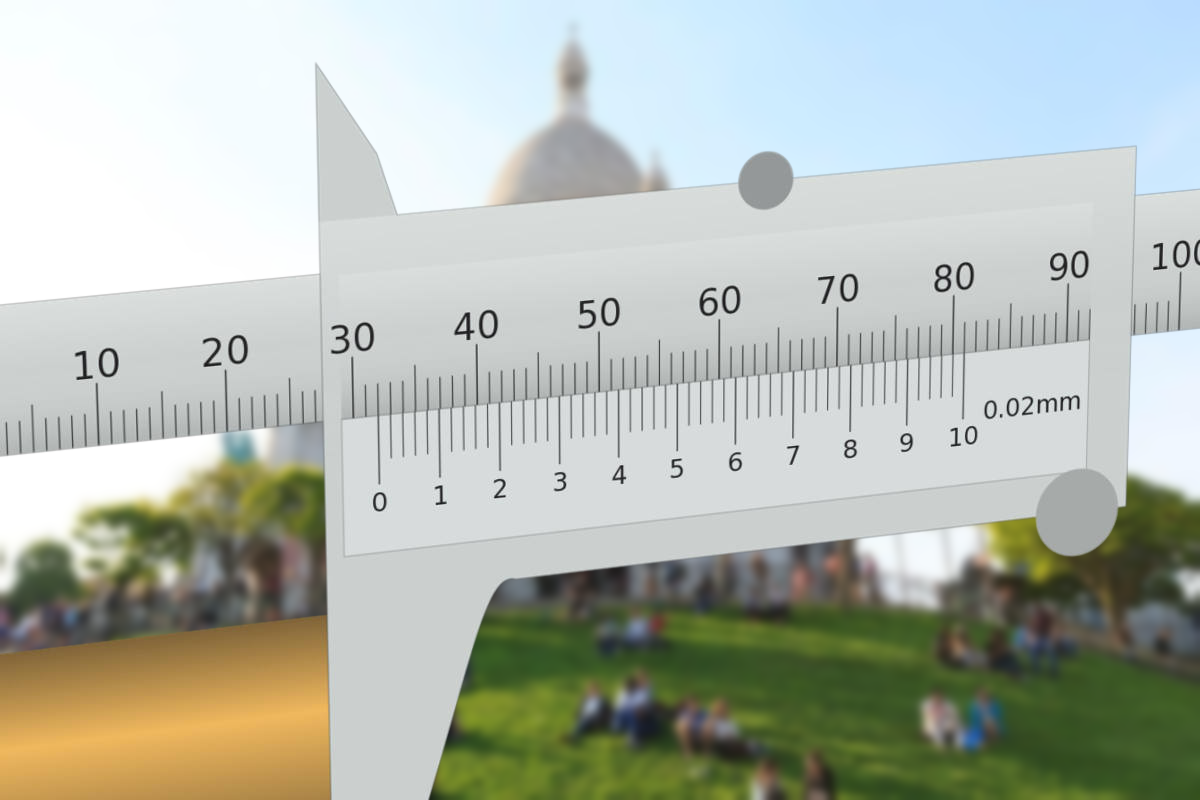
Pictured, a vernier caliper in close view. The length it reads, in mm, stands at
32.0 mm
